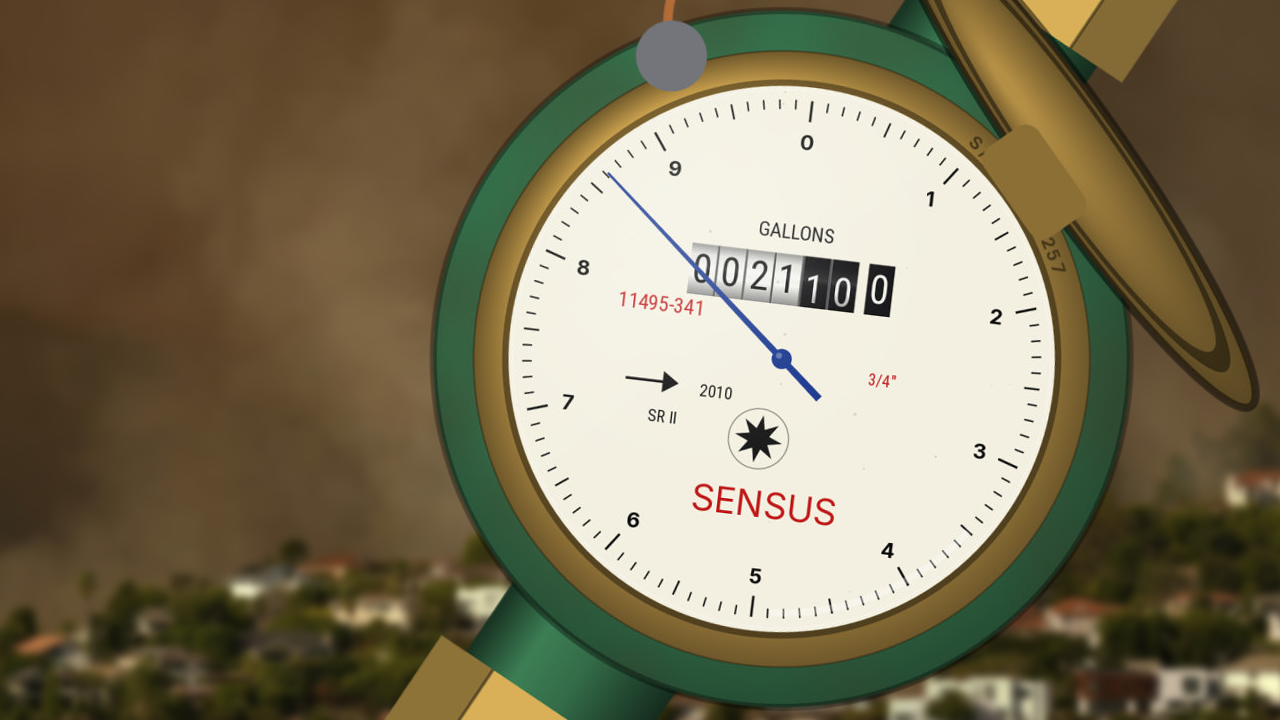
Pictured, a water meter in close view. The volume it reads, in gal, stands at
21098.6 gal
